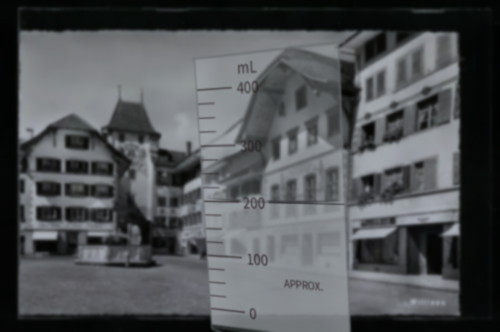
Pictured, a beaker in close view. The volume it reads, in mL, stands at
200 mL
